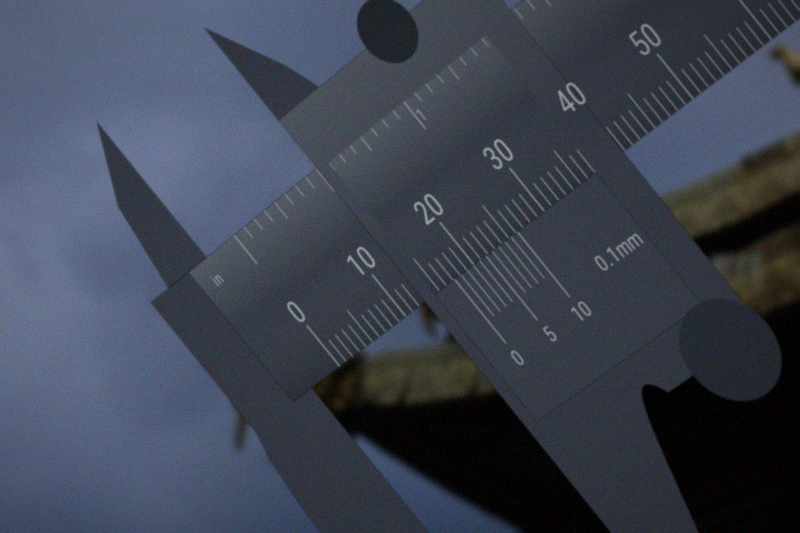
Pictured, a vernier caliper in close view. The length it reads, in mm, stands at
17.2 mm
